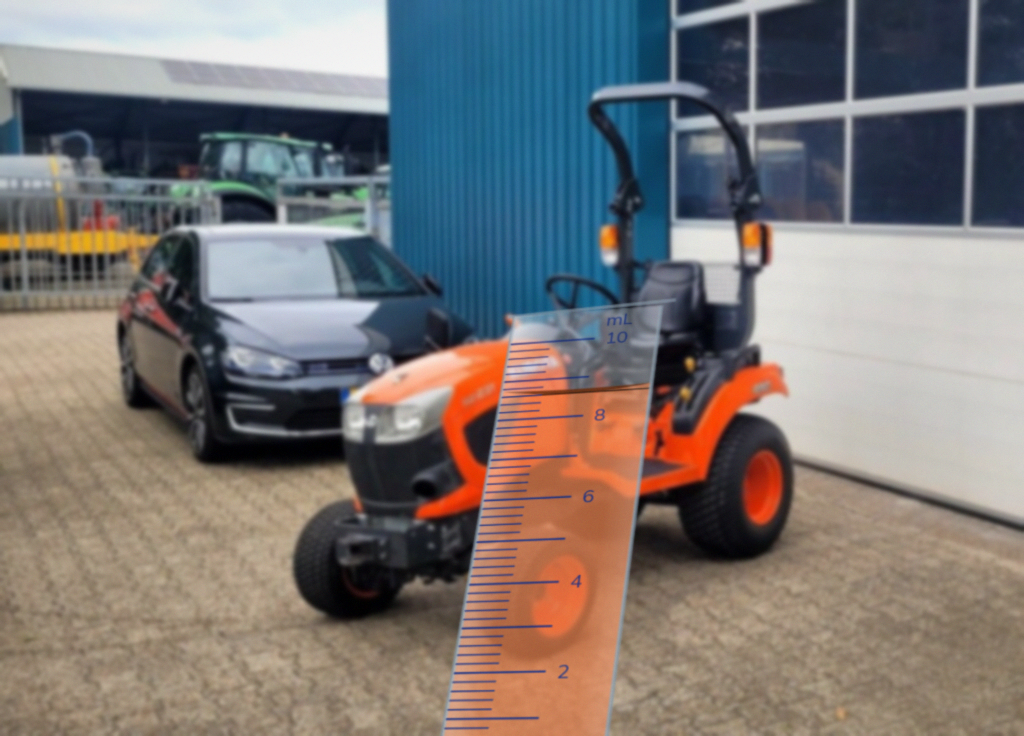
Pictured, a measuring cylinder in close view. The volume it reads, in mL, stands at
8.6 mL
